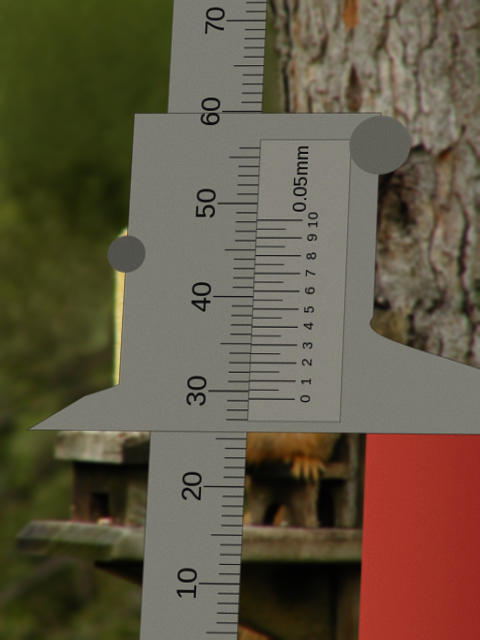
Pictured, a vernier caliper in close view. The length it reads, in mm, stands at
29.2 mm
